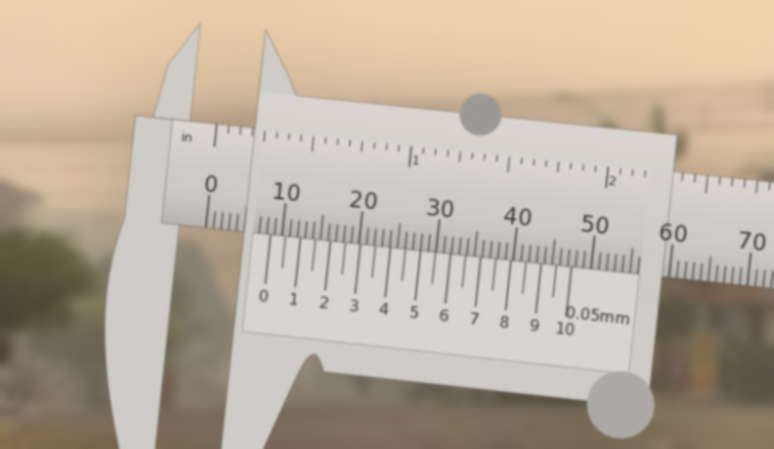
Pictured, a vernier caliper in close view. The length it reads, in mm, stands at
8.5 mm
